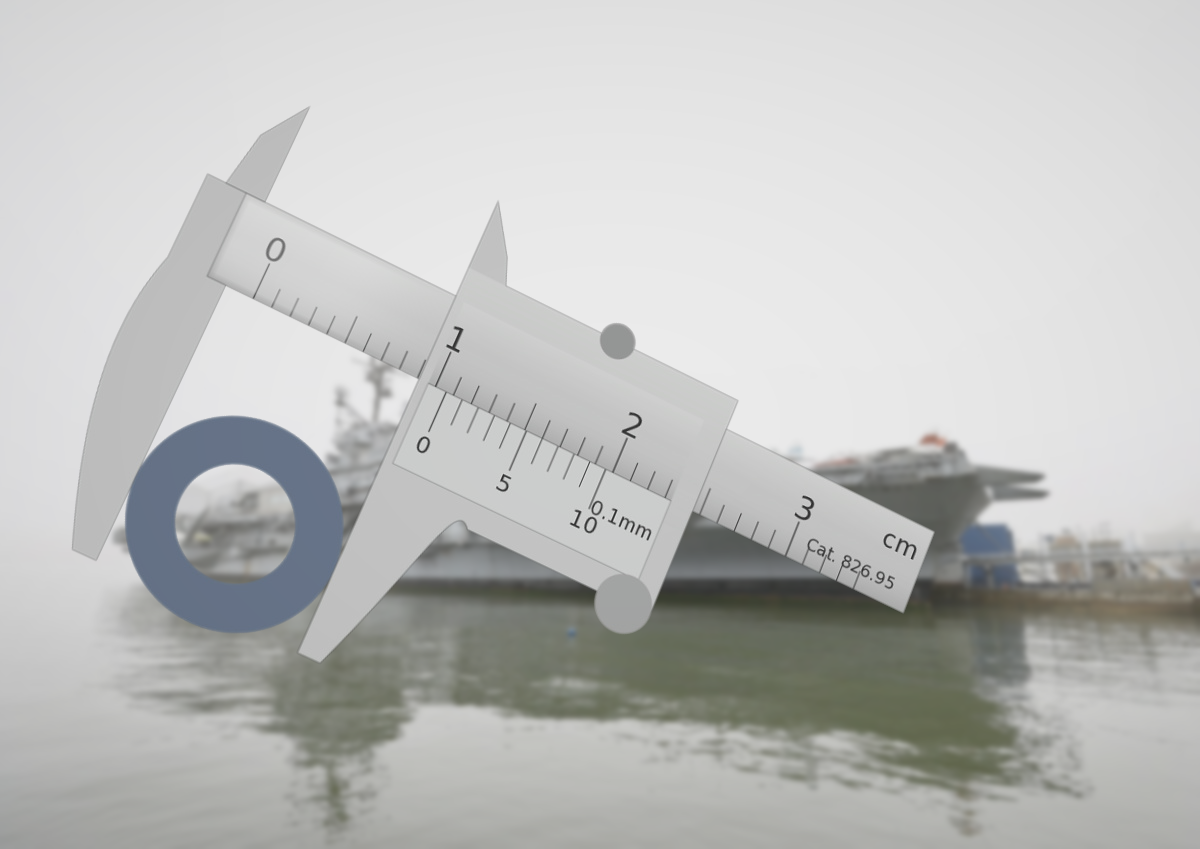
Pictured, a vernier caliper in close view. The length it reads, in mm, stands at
10.6 mm
